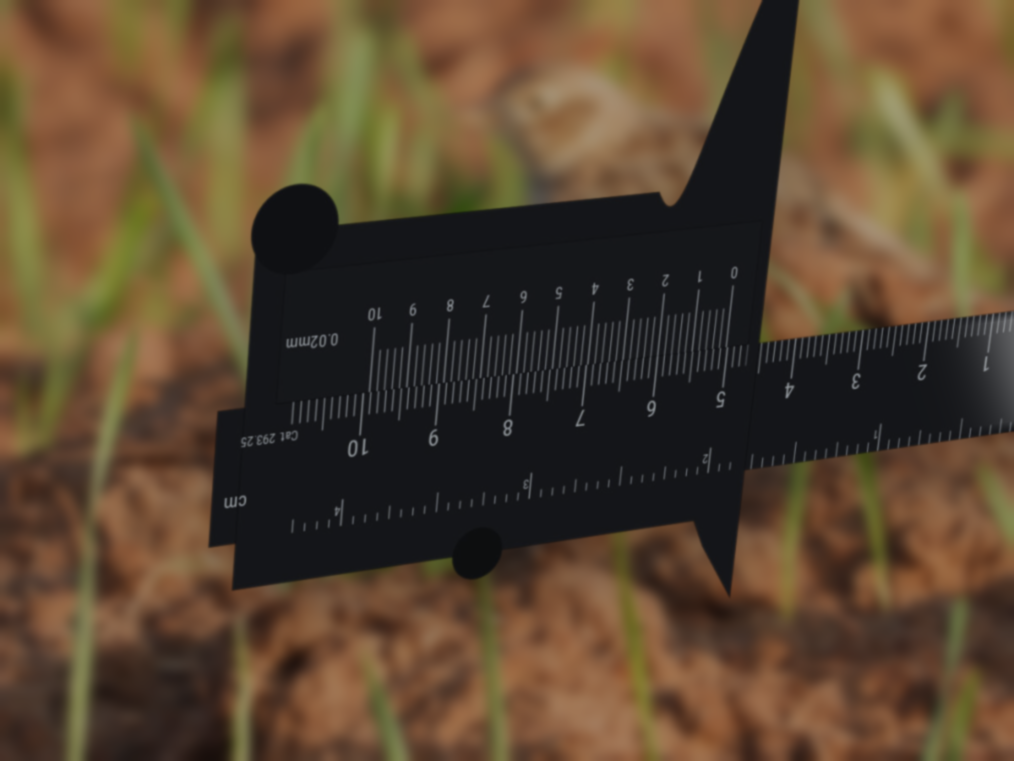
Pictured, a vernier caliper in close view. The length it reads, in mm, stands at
50.2 mm
